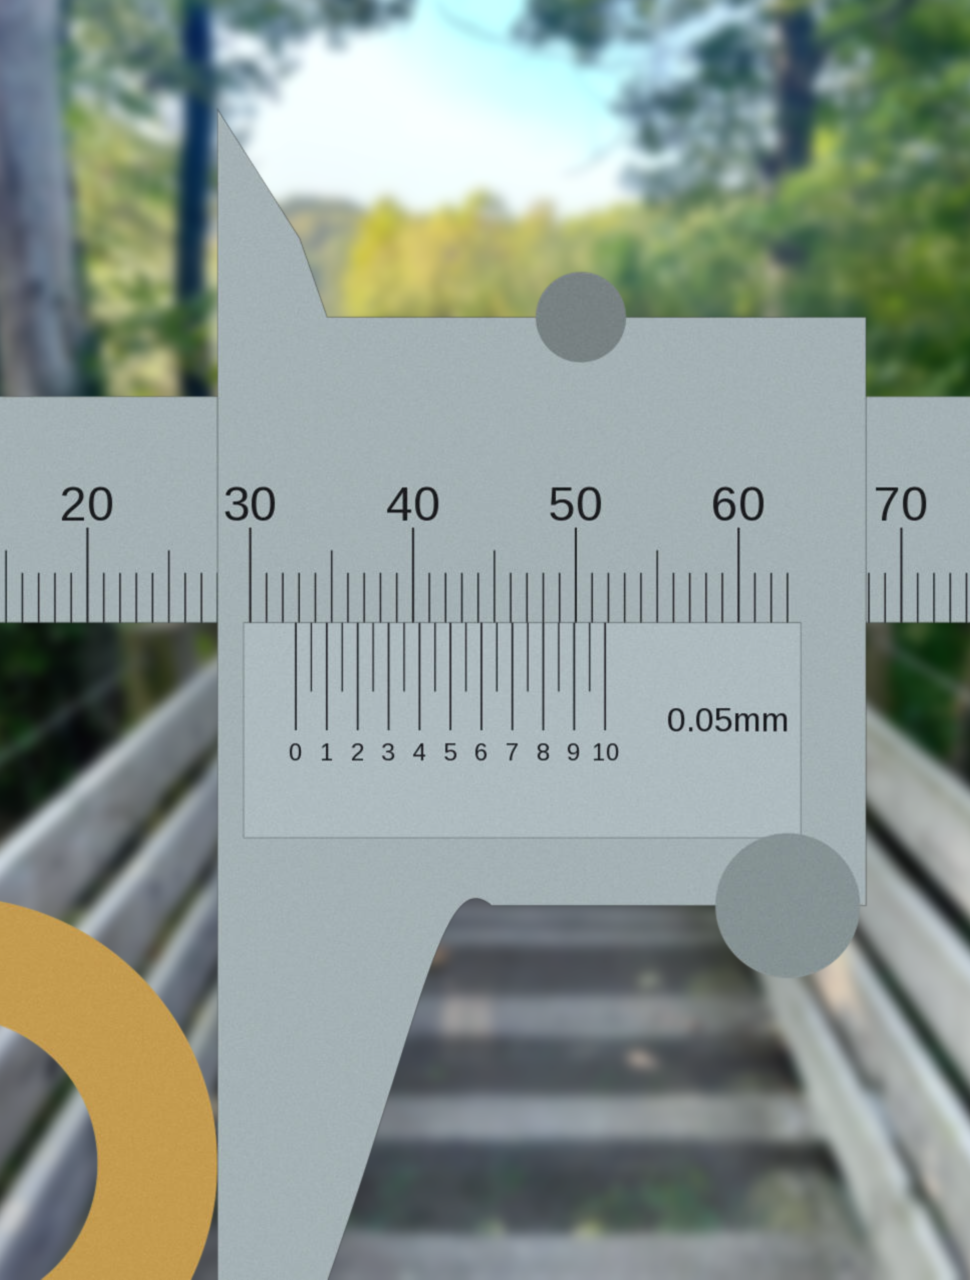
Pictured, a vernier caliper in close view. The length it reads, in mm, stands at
32.8 mm
